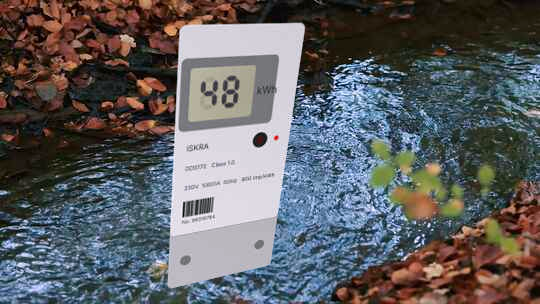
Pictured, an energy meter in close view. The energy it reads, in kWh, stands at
48 kWh
